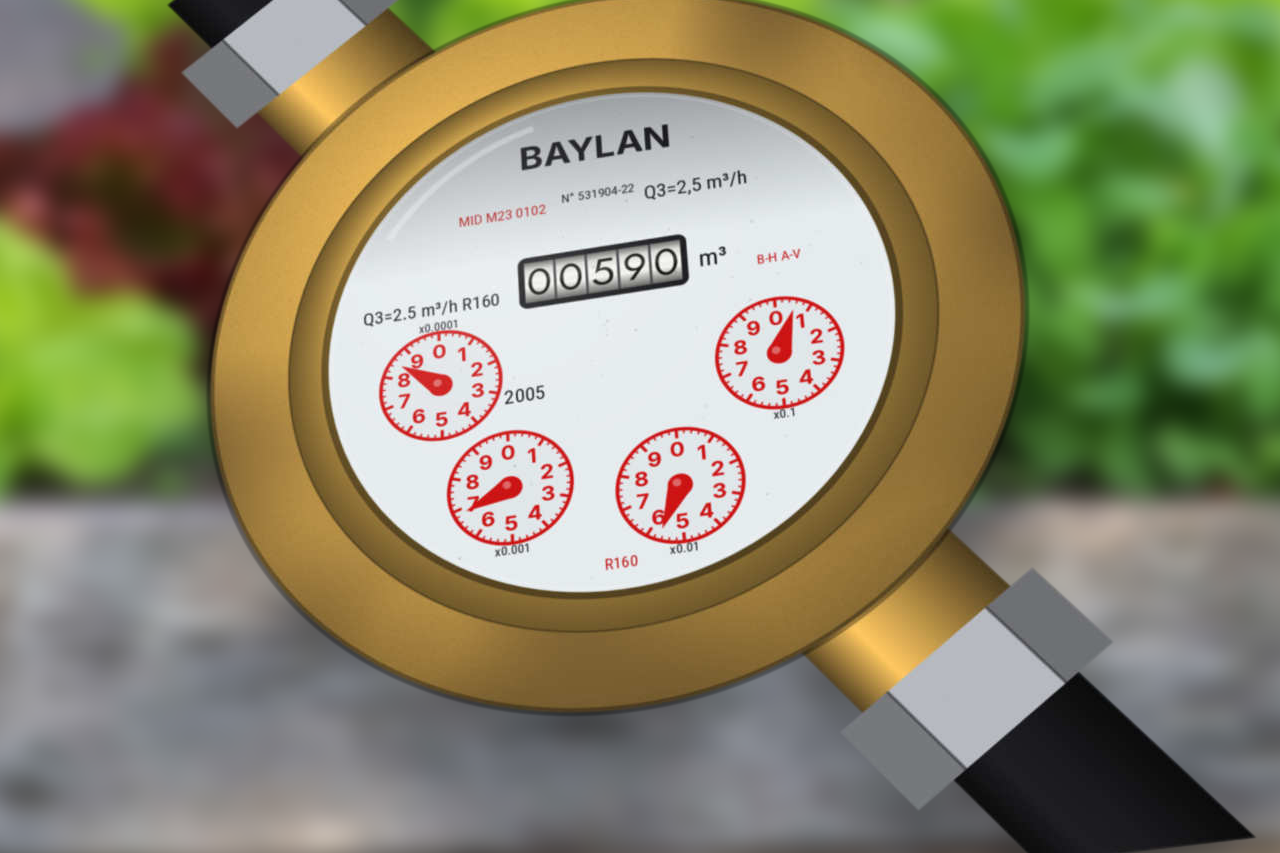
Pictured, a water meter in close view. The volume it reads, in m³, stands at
590.0568 m³
